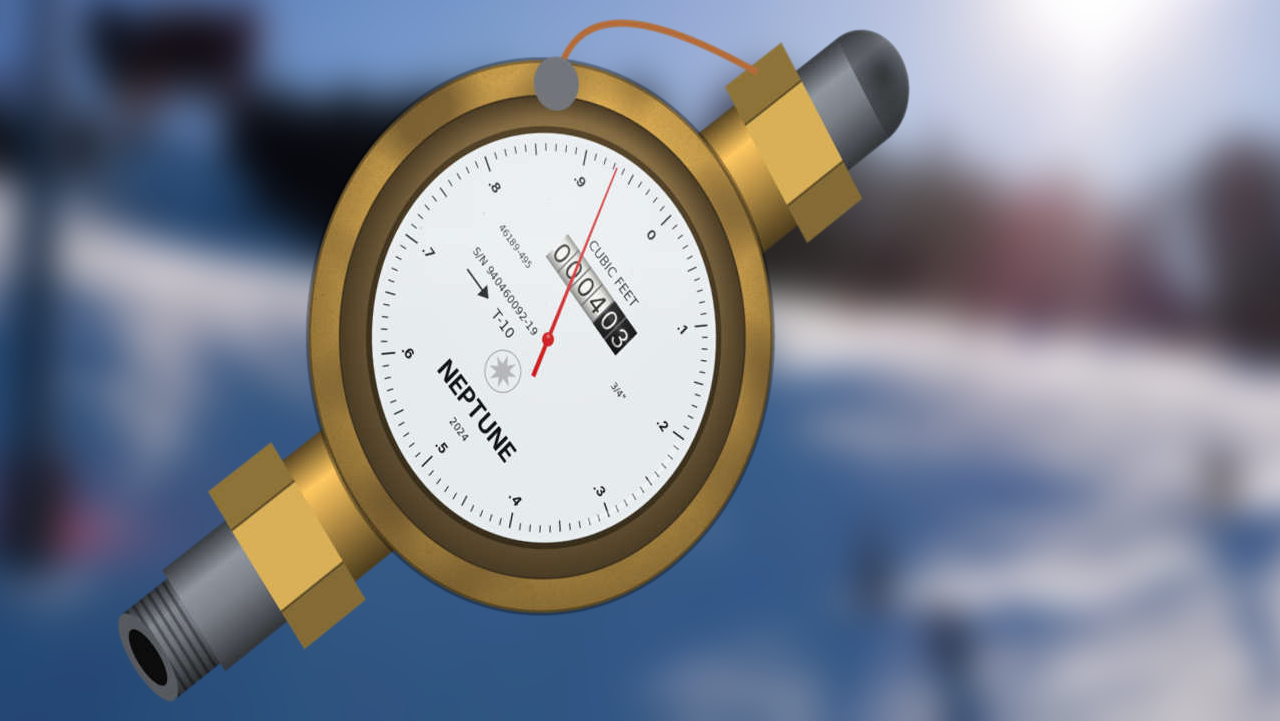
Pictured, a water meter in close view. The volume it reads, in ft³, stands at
402.93 ft³
